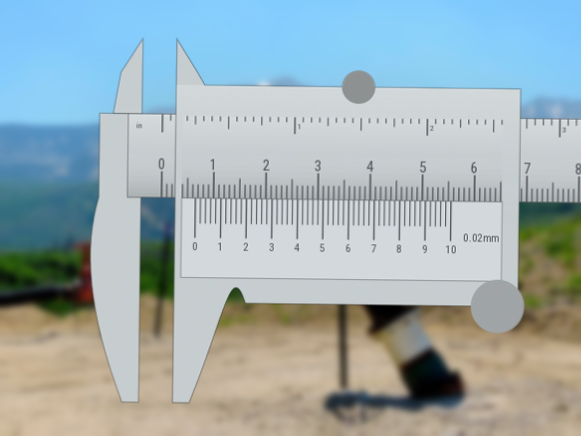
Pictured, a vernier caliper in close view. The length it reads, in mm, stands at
6.5 mm
